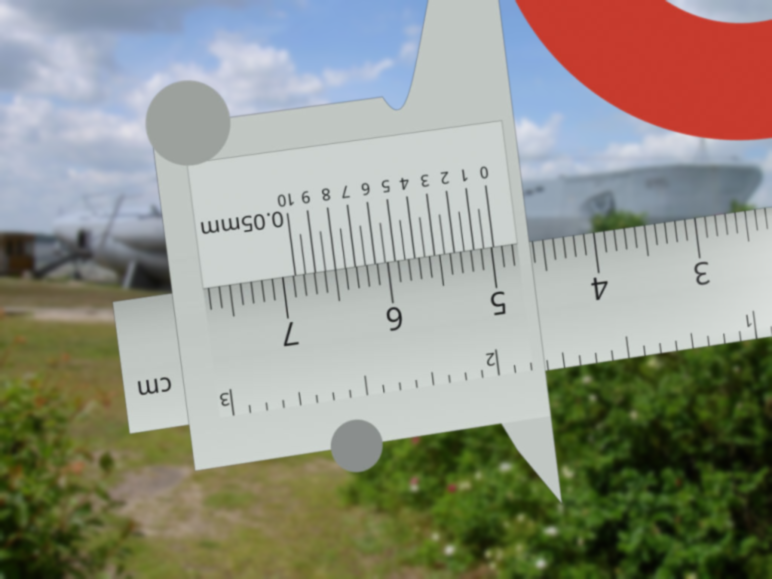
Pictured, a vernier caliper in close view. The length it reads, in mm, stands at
49.8 mm
